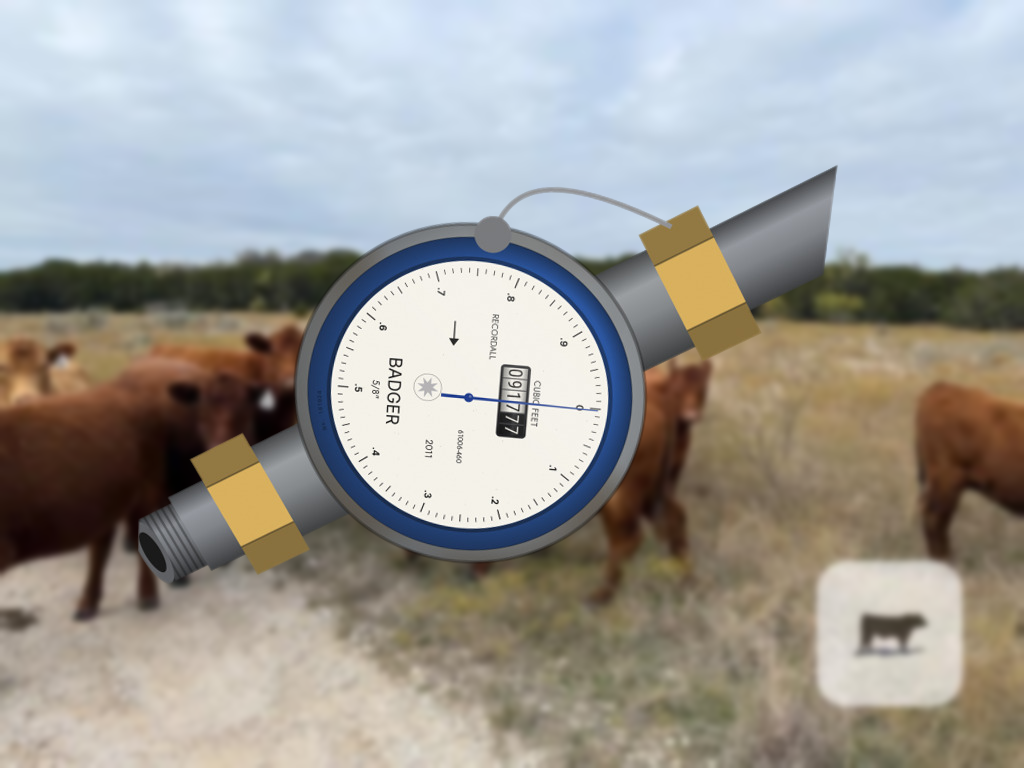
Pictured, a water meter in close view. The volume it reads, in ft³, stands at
91777.00 ft³
